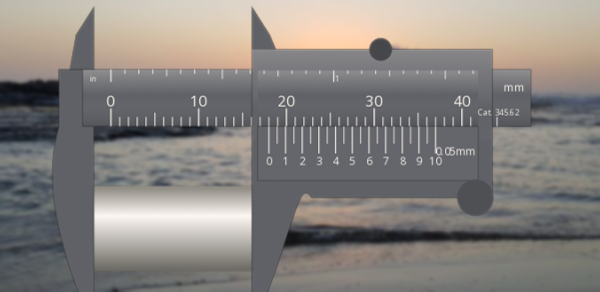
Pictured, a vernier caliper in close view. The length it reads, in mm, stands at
18.0 mm
